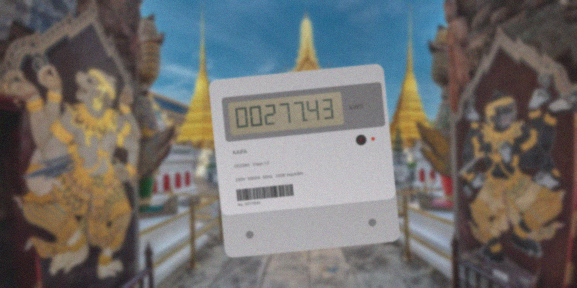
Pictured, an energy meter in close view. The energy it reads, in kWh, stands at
277.43 kWh
